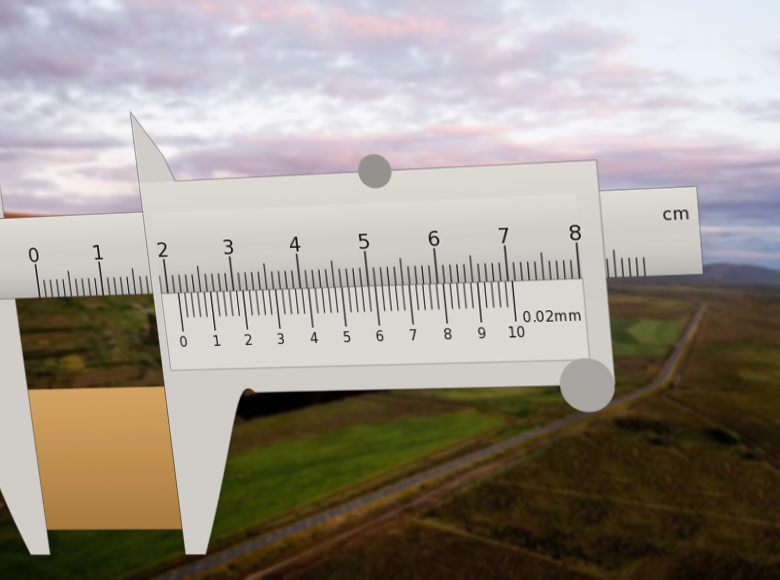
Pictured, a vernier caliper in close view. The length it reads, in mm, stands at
21.6 mm
